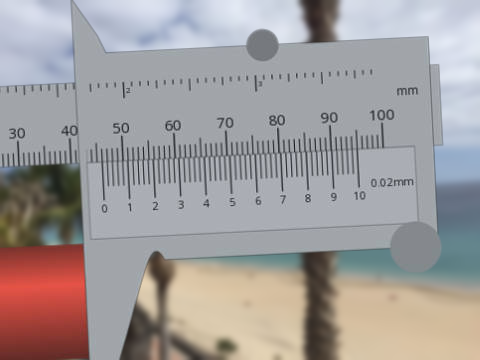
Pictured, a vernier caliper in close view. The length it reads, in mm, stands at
46.0 mm
